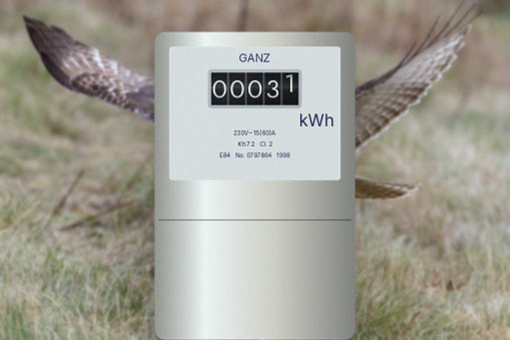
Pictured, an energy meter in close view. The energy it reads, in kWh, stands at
31 kWh
